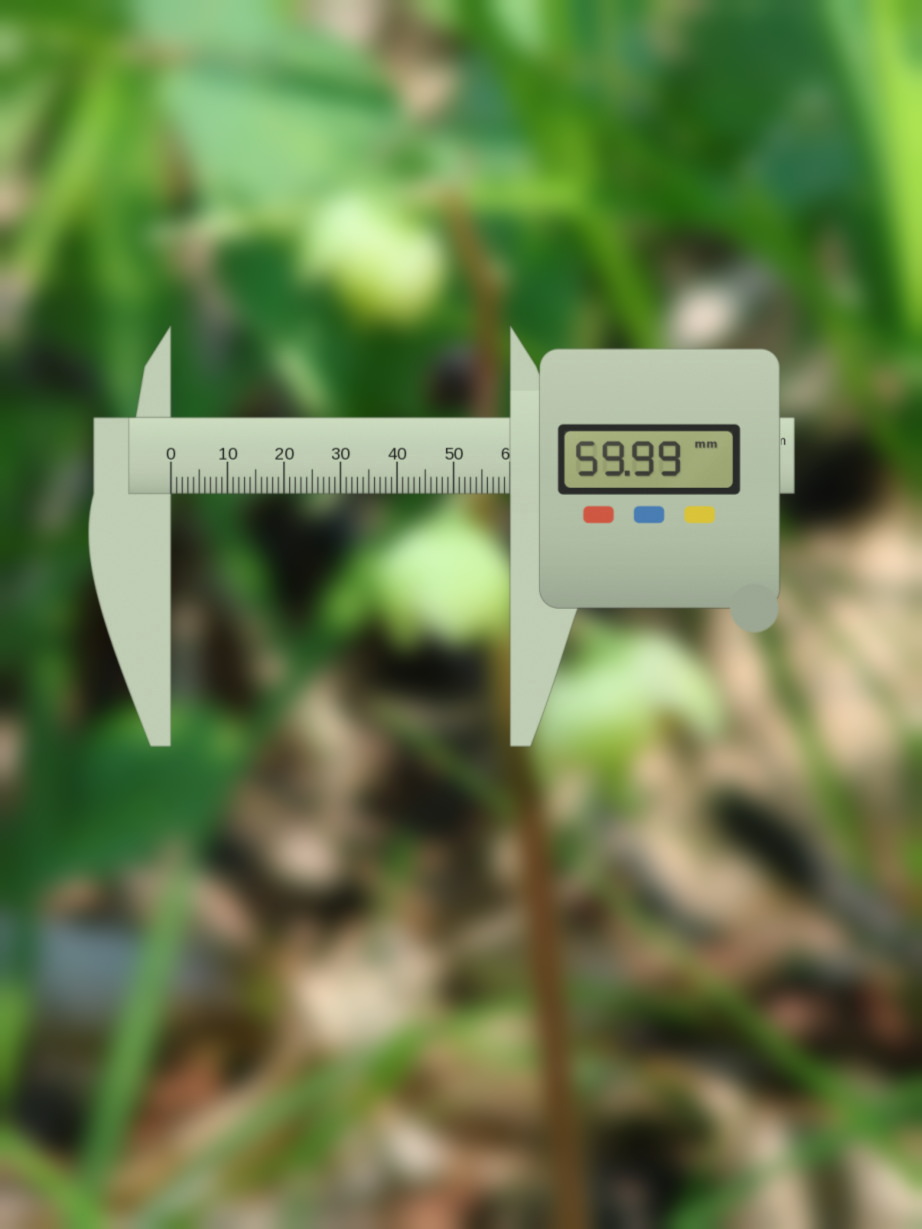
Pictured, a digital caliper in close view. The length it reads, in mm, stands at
59.99 mm
